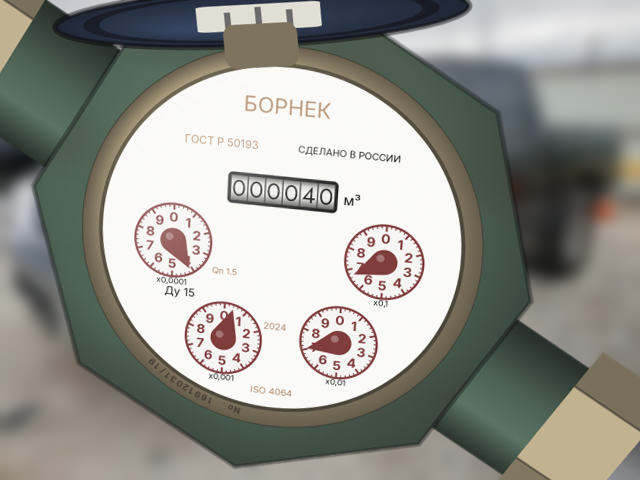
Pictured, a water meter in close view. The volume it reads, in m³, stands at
40.6704 m³
